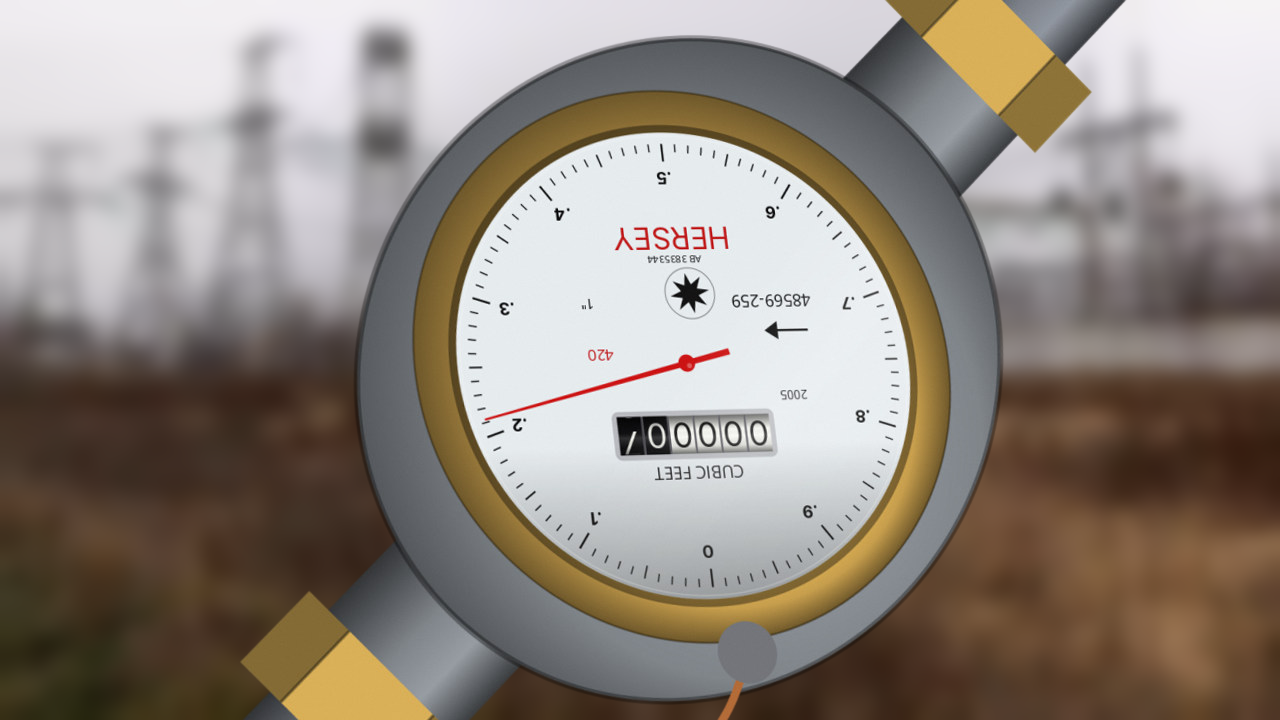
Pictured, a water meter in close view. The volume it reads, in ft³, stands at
7.21 ft³
